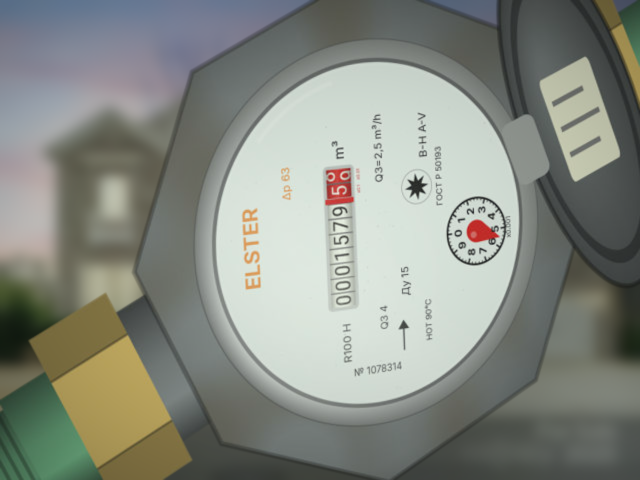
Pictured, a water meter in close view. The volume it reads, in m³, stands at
1579.585 m³
